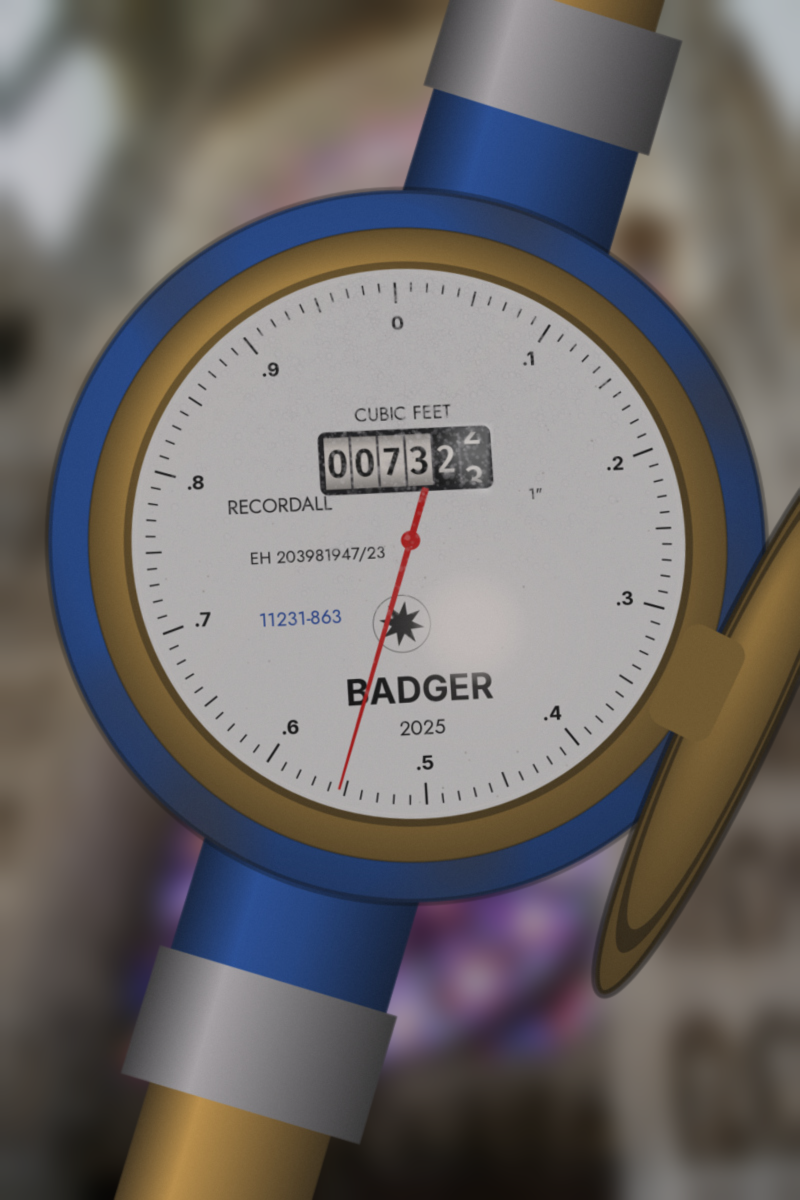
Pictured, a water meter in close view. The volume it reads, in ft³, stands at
7322.55 ft³
